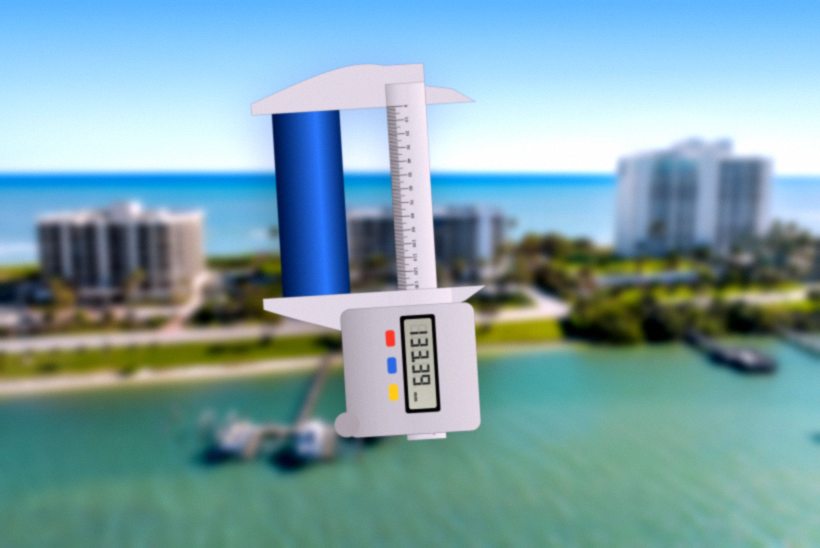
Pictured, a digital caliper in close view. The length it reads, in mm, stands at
133.39 mm
